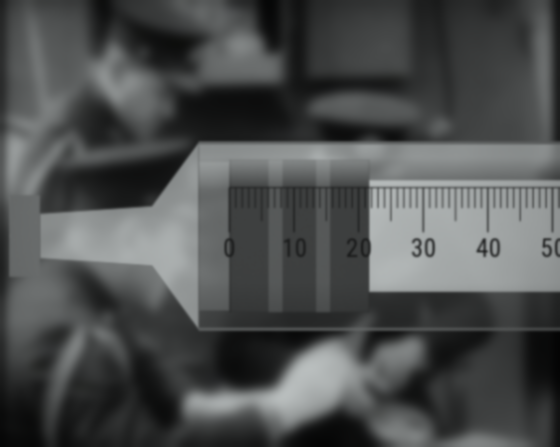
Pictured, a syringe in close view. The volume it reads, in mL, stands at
0 mL
